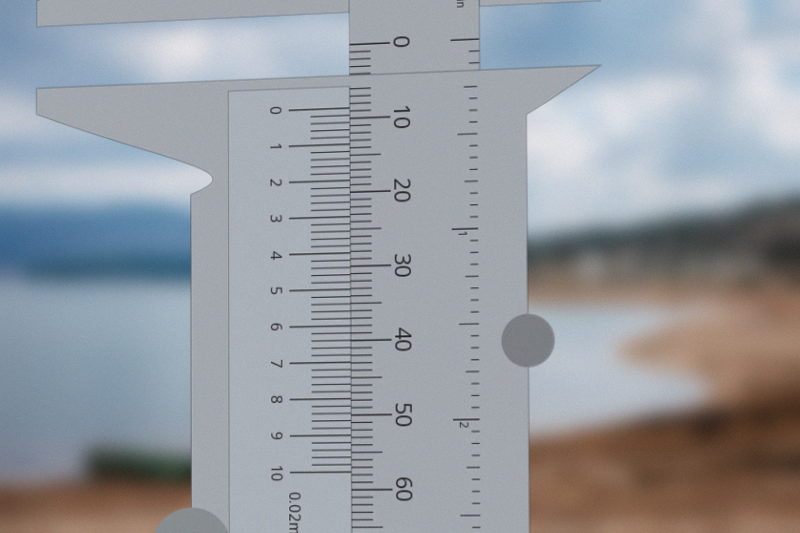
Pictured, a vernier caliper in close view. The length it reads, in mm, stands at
8.6 mm
